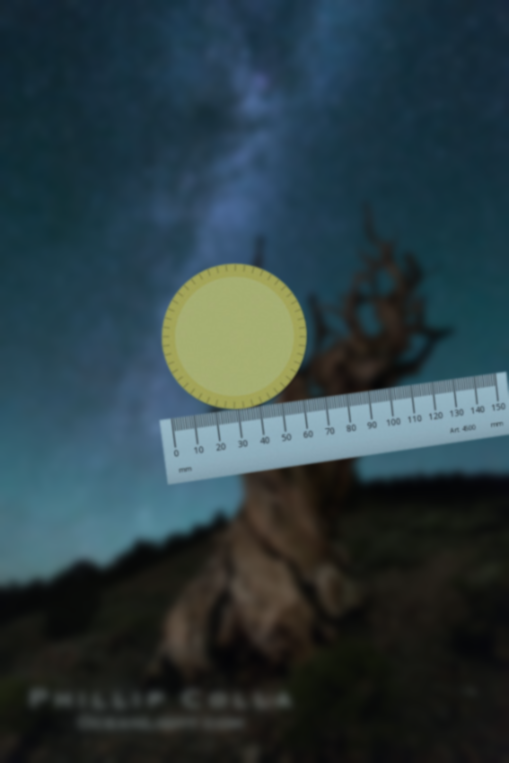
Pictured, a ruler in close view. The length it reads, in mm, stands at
65 mm
